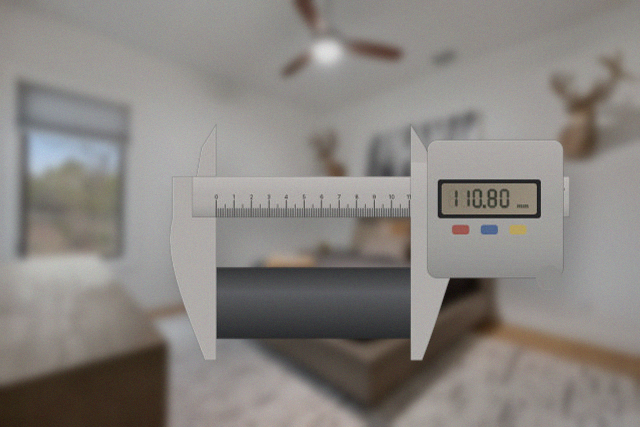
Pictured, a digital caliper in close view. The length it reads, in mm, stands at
110.80 mm
